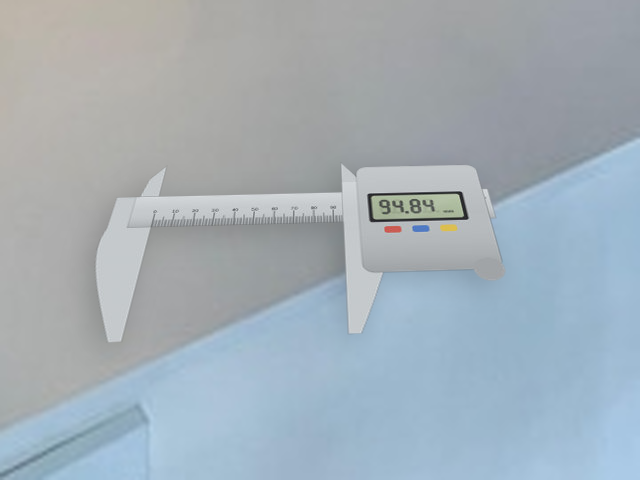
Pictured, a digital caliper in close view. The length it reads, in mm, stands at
94.84 mm
